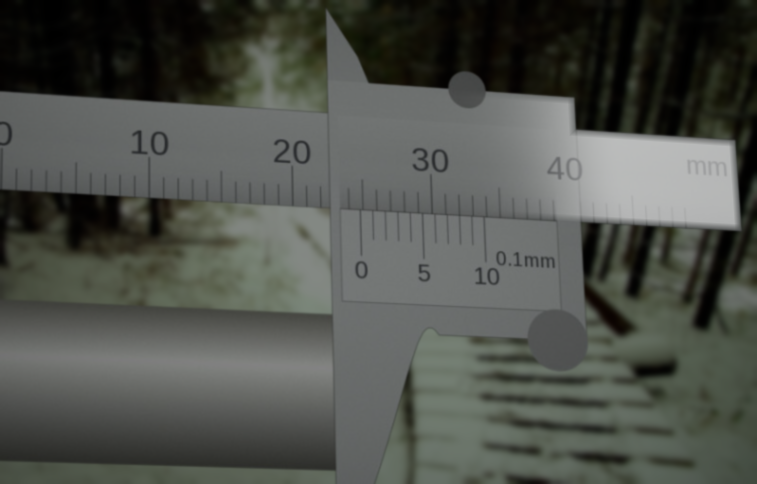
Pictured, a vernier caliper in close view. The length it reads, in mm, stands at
24.8 mm
